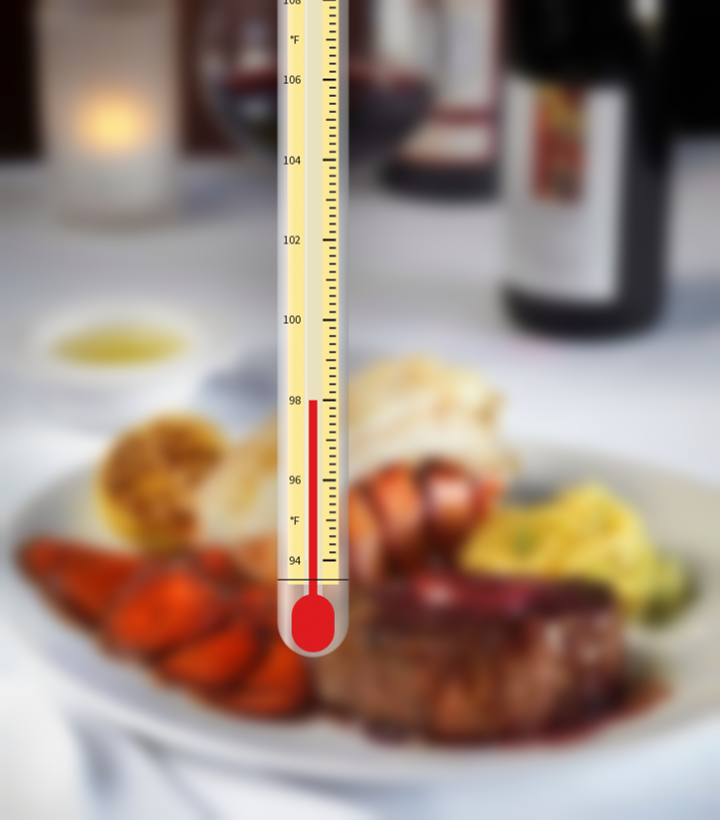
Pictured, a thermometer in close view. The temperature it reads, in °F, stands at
98 °F
